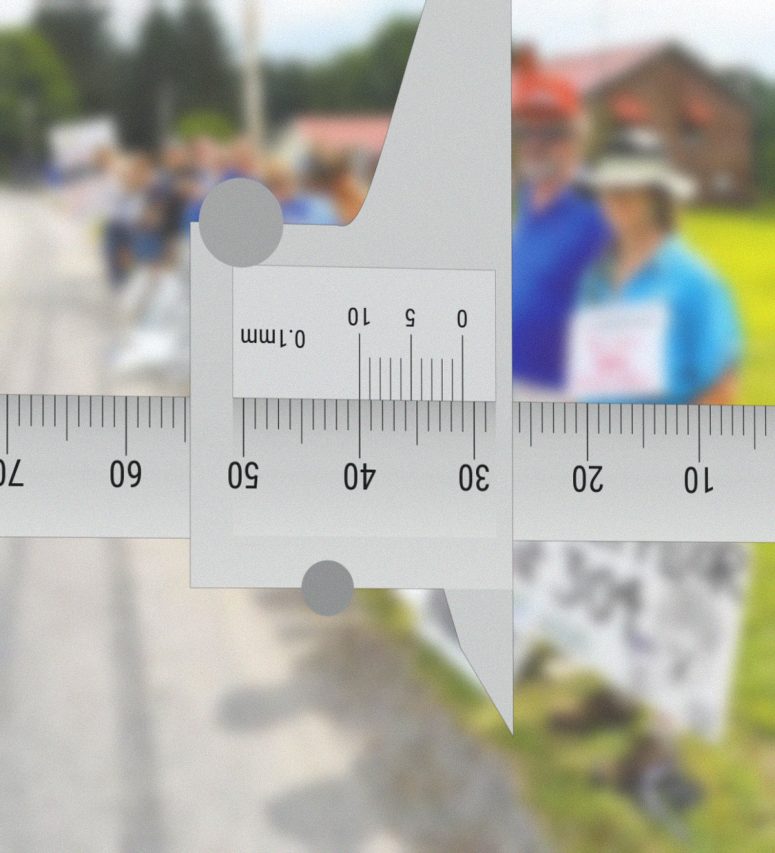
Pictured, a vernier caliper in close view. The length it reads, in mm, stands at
31.0 mm
